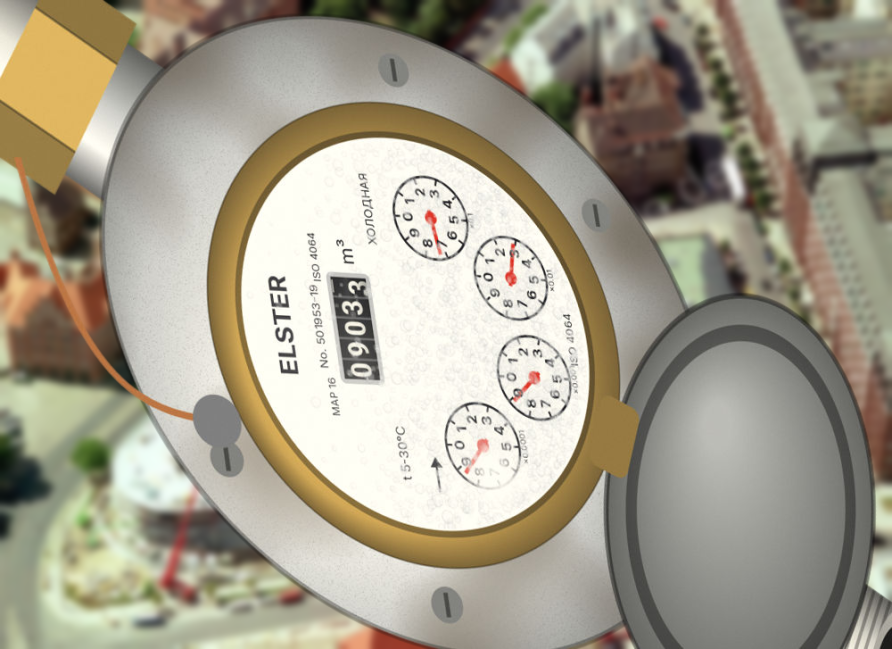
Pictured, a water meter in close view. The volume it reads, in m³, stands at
9032.7288 m³
